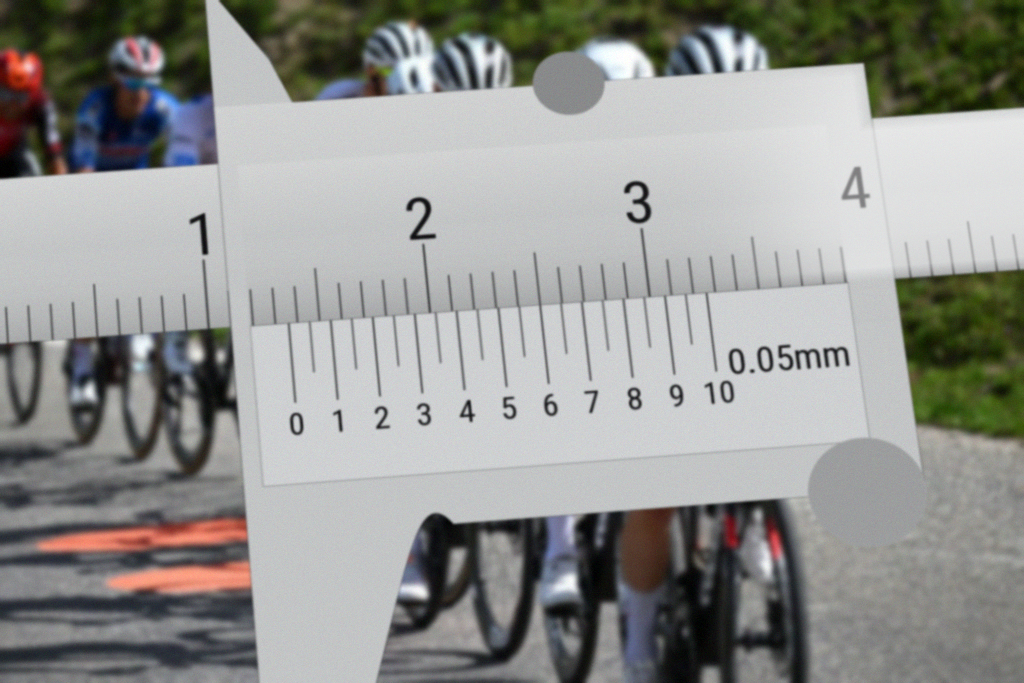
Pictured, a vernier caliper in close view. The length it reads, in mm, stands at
13.6 mm
